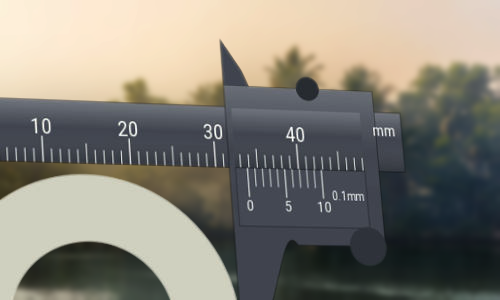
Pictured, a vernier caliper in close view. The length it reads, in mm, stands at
33.8 mm
